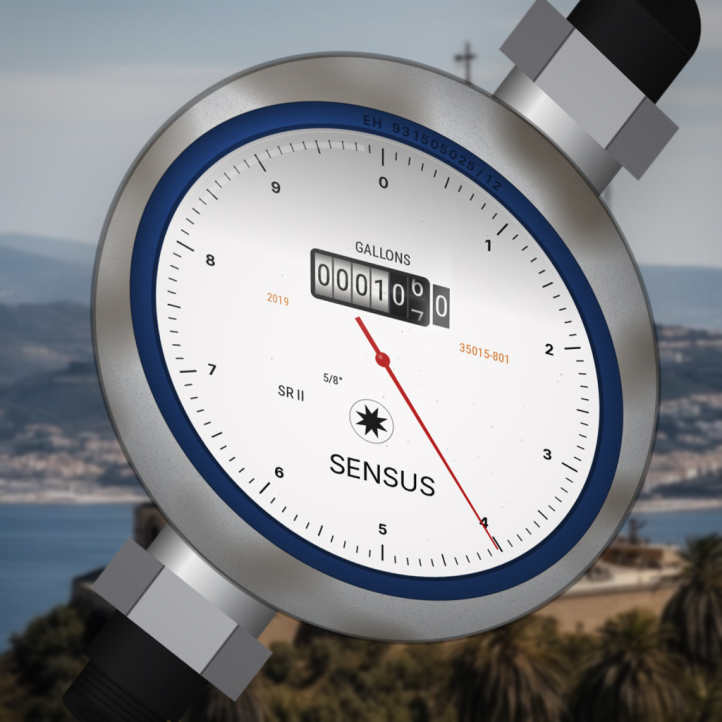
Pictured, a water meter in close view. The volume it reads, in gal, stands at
1064.0 gal
